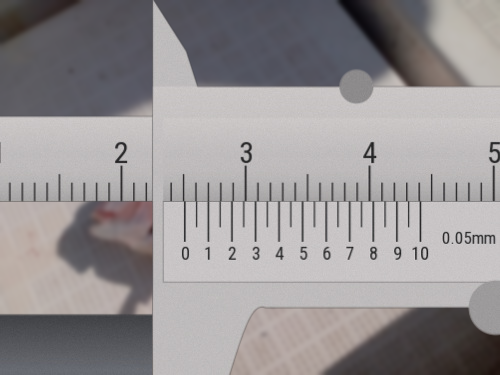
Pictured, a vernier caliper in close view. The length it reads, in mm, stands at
25.1 mm
